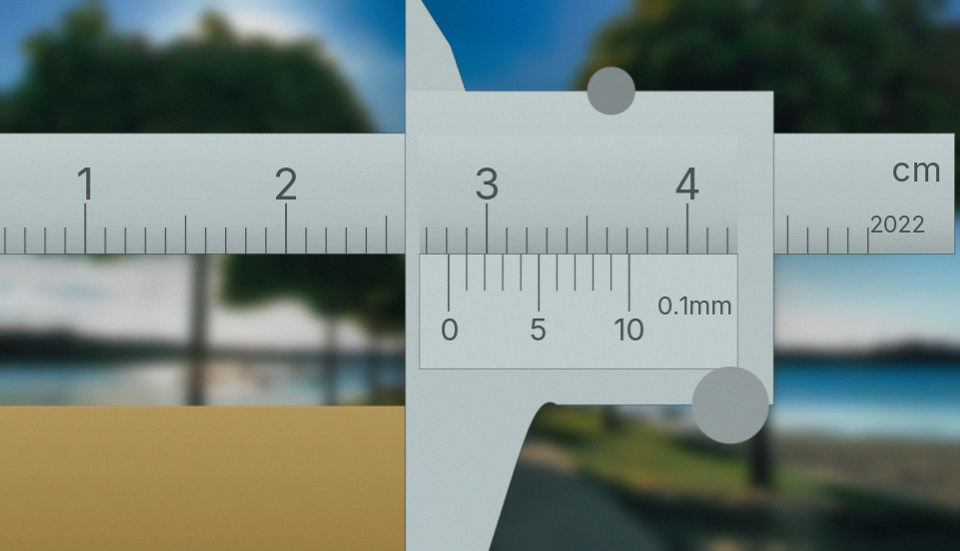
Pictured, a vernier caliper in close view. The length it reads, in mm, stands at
28.1 mm
